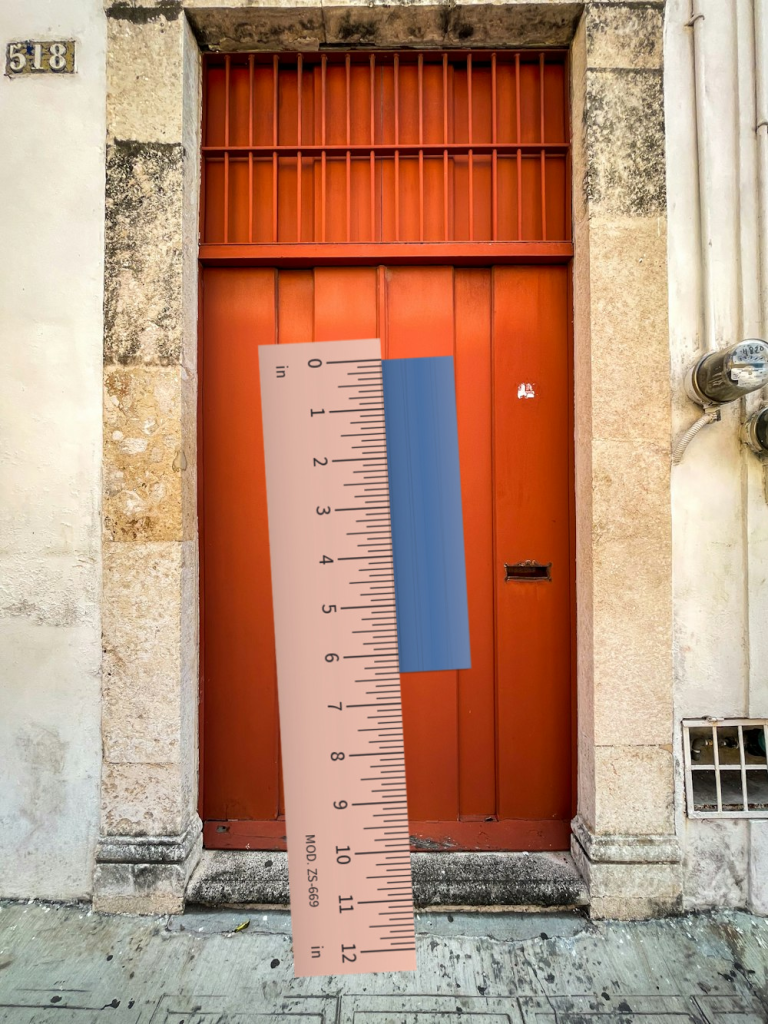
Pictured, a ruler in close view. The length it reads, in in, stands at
6.375 in
